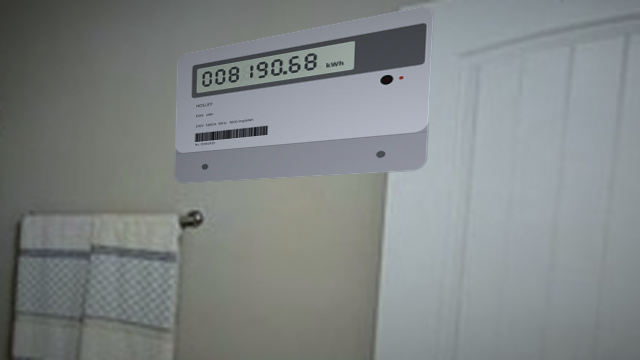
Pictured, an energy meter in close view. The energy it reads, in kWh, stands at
8190.68 kWh
